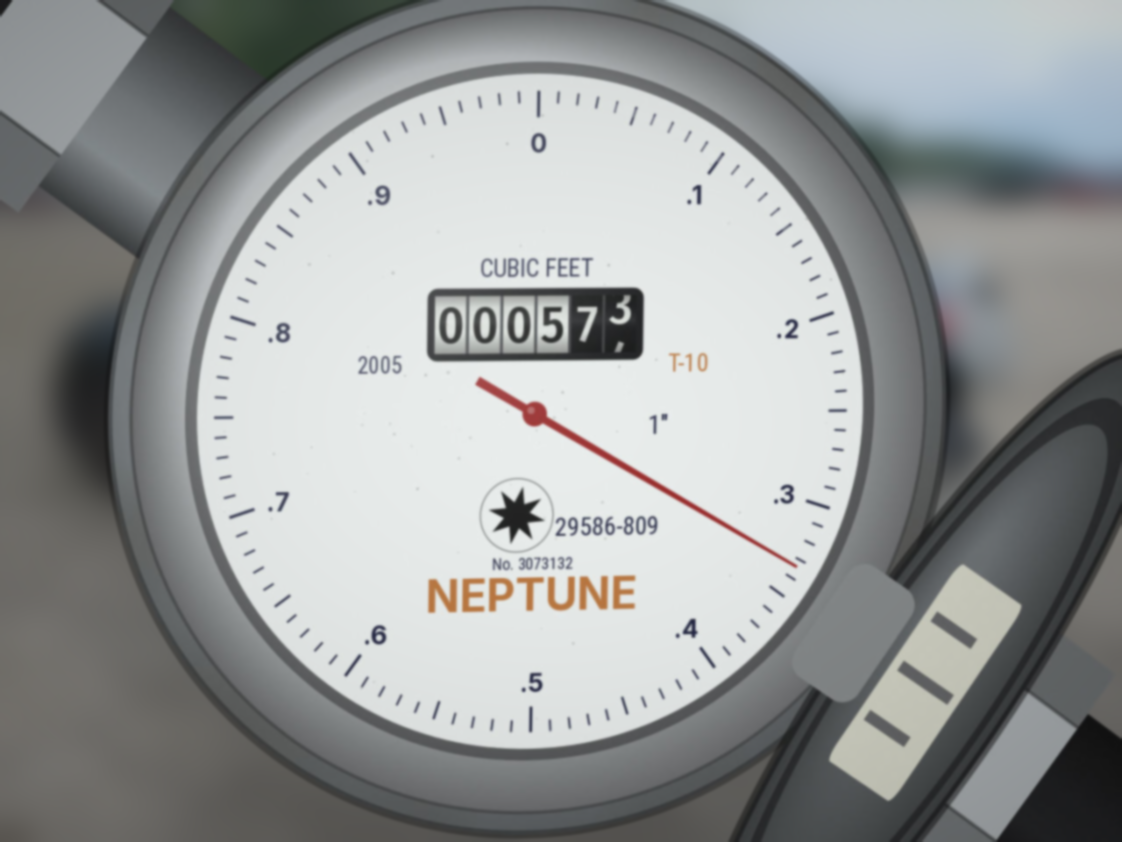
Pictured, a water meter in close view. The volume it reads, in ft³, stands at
573.33 ft³
